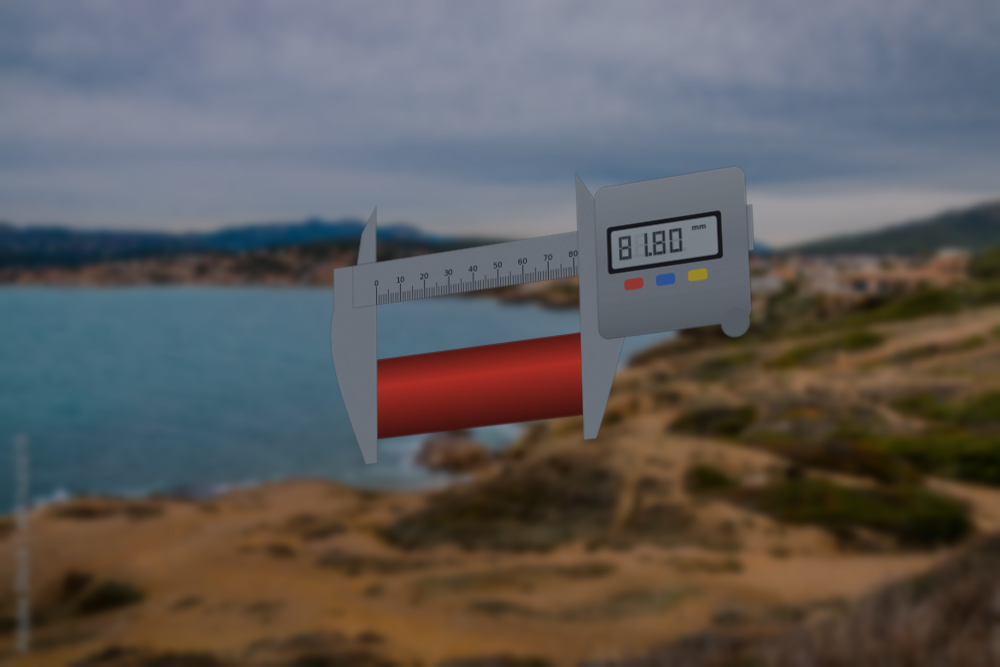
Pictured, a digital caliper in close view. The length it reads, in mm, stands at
81.80 mm
